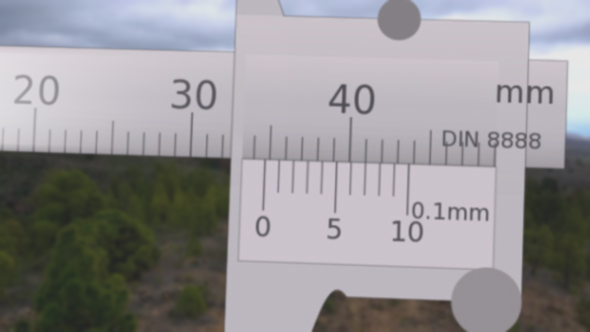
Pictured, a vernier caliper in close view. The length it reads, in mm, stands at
34.7 mm
